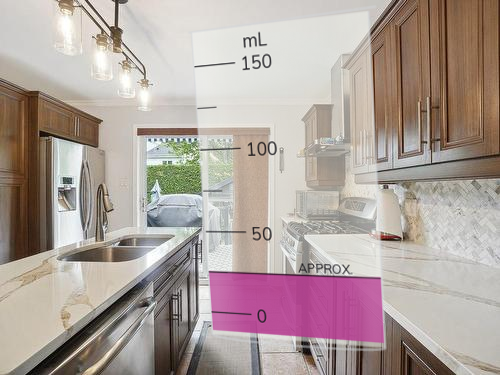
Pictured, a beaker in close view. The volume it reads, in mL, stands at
25 mL
